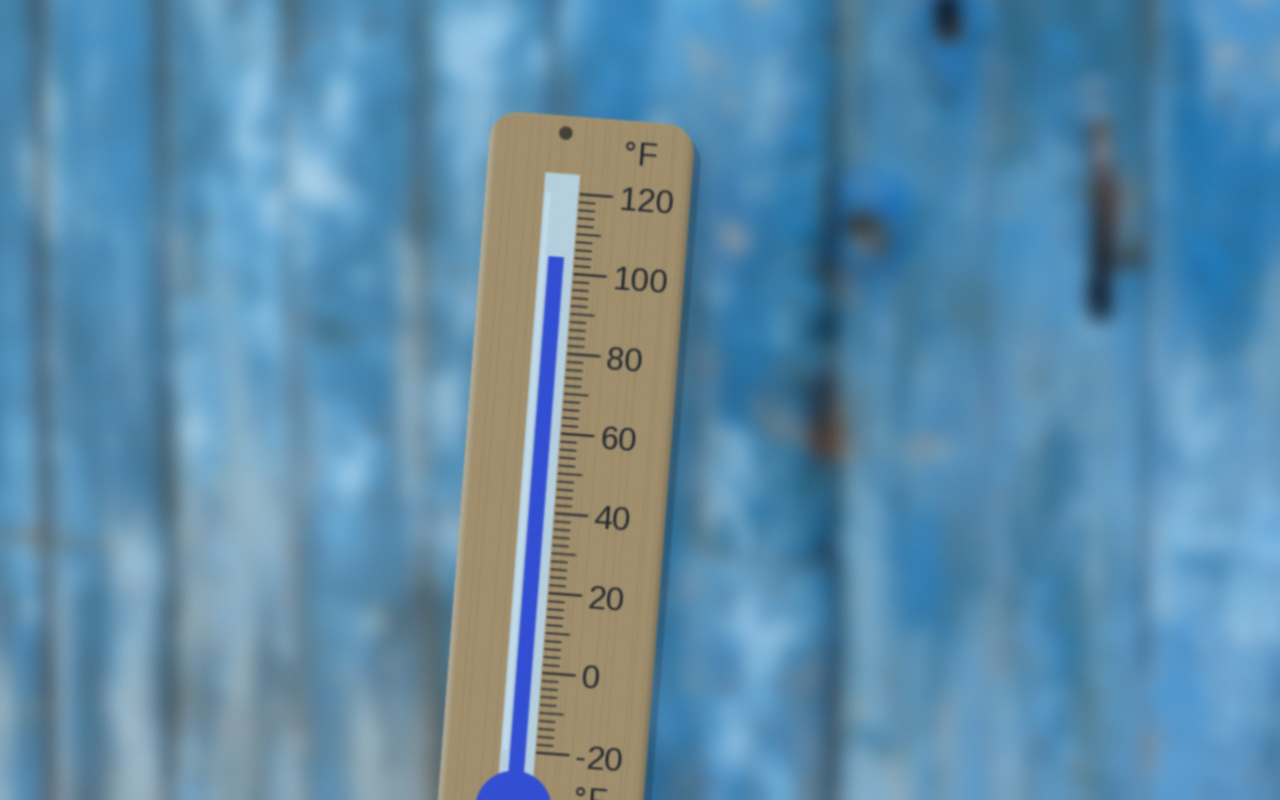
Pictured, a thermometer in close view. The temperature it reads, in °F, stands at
104 °F
